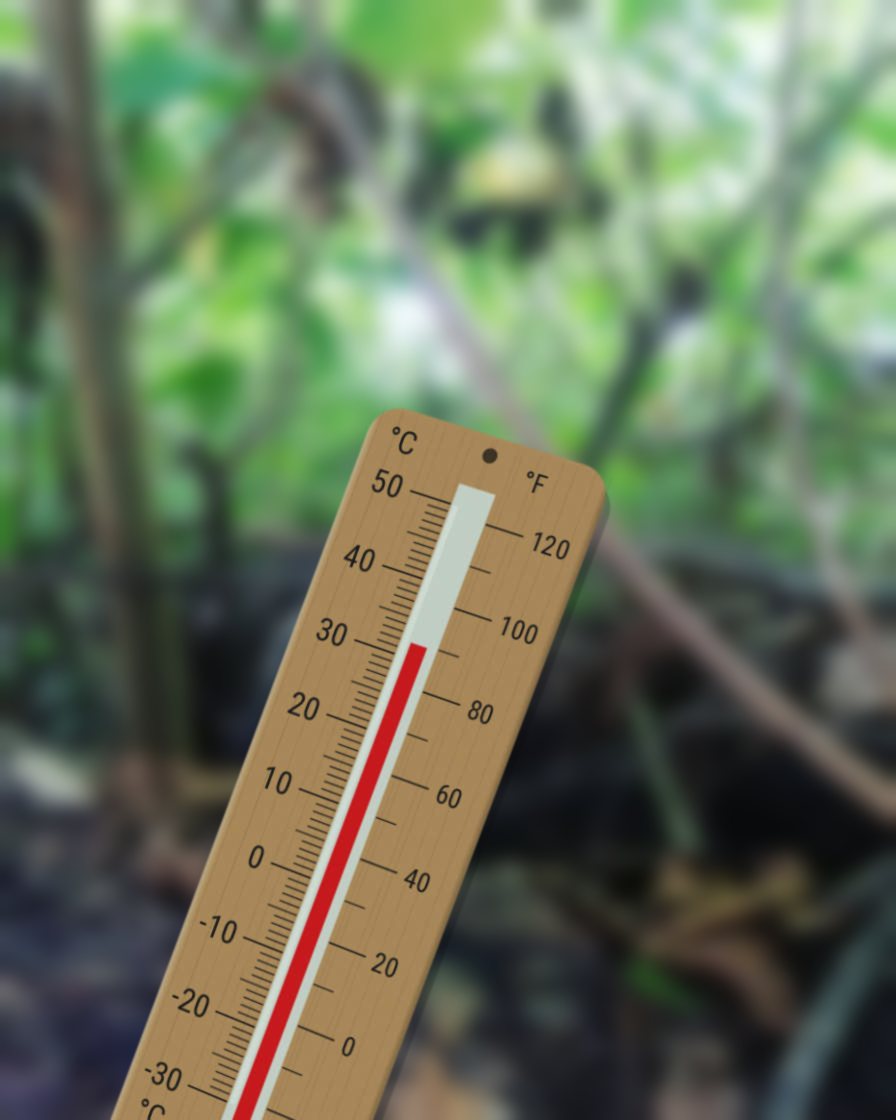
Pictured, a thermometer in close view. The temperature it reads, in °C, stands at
32 °C
